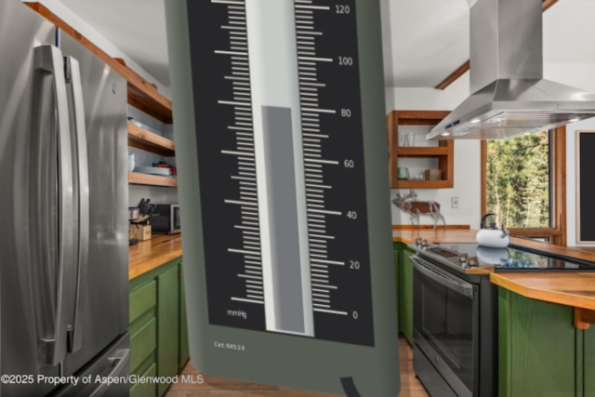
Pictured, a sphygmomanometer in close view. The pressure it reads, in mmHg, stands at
80 mmHg
